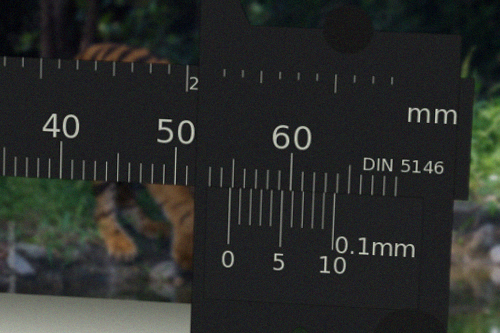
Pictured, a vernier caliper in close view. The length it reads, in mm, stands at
54.8 mm
